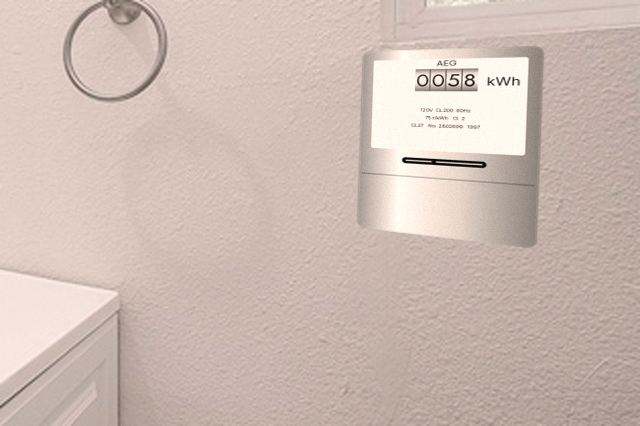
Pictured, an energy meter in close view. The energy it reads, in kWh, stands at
58 kWh
